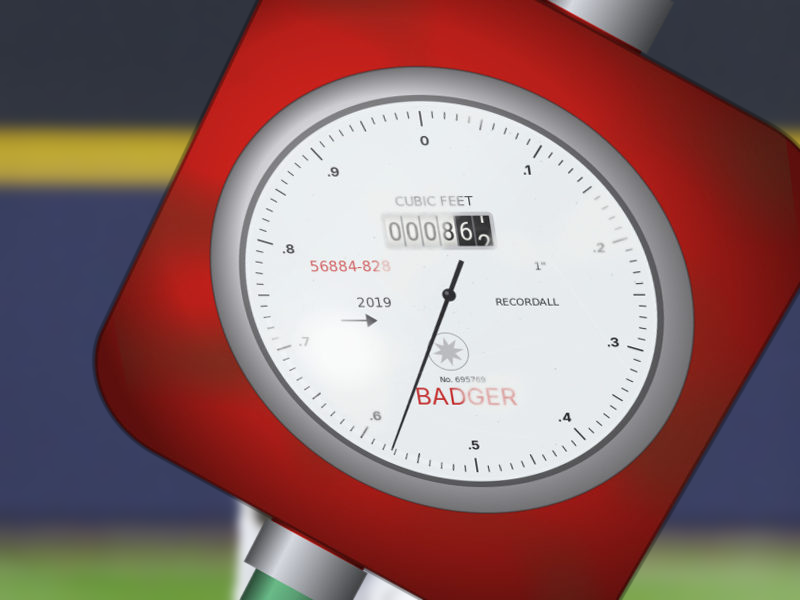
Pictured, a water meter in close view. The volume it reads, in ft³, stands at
861.57 ft³
